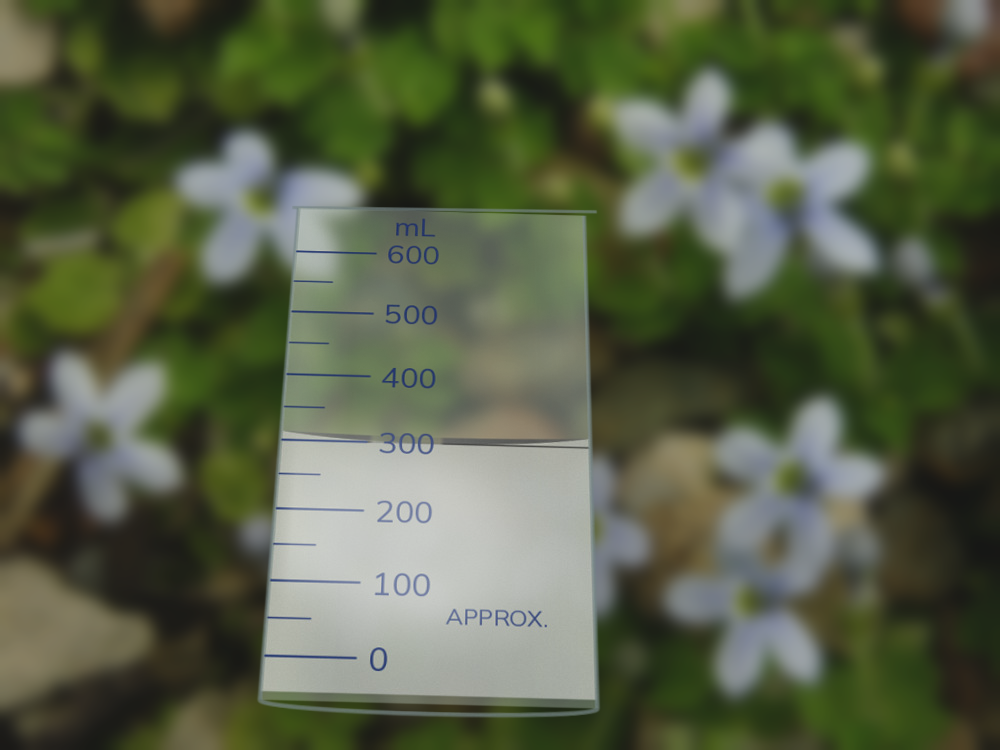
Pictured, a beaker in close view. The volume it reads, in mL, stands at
300 mL
